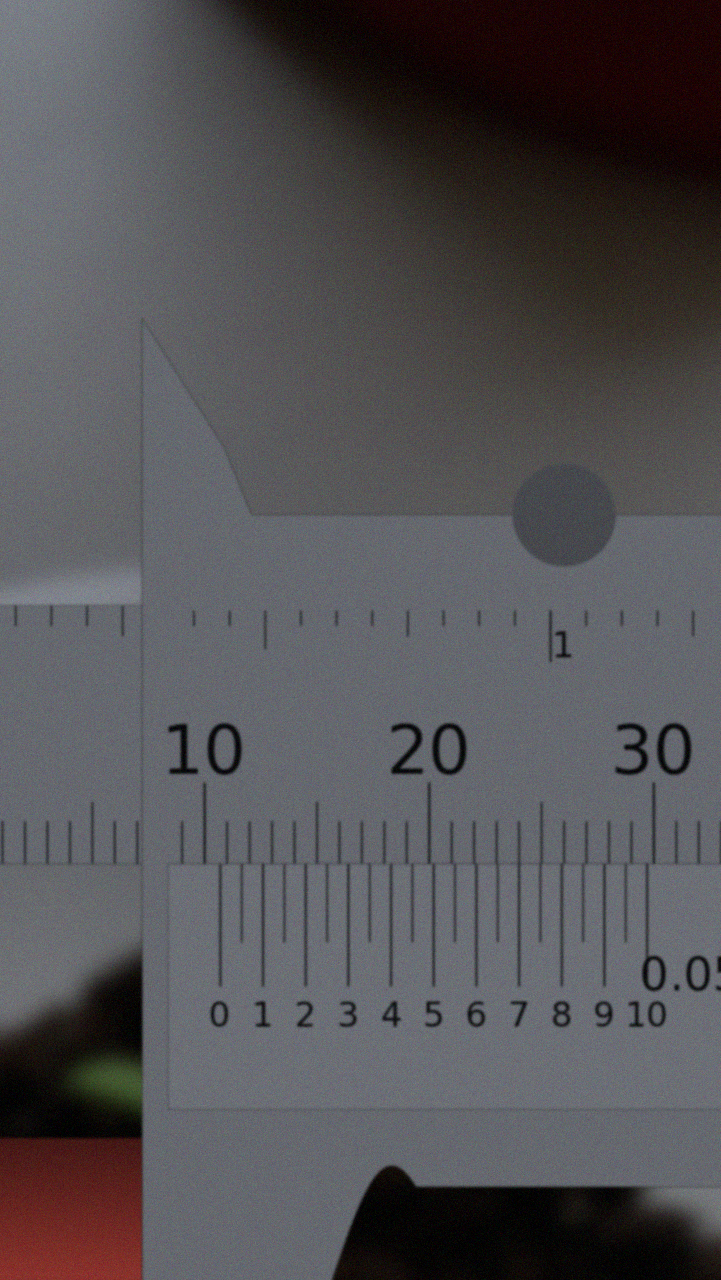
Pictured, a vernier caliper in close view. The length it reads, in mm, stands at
10.7 mm
